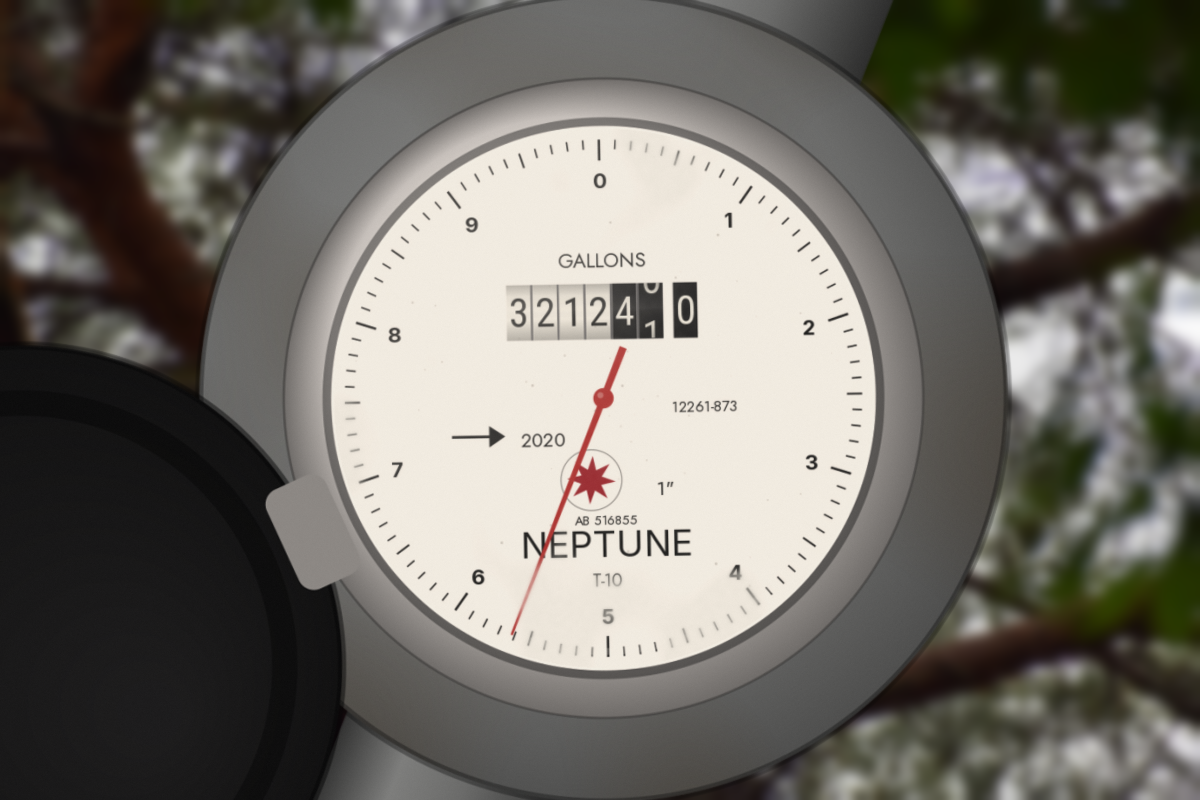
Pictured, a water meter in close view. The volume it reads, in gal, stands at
3212405.6 gal
